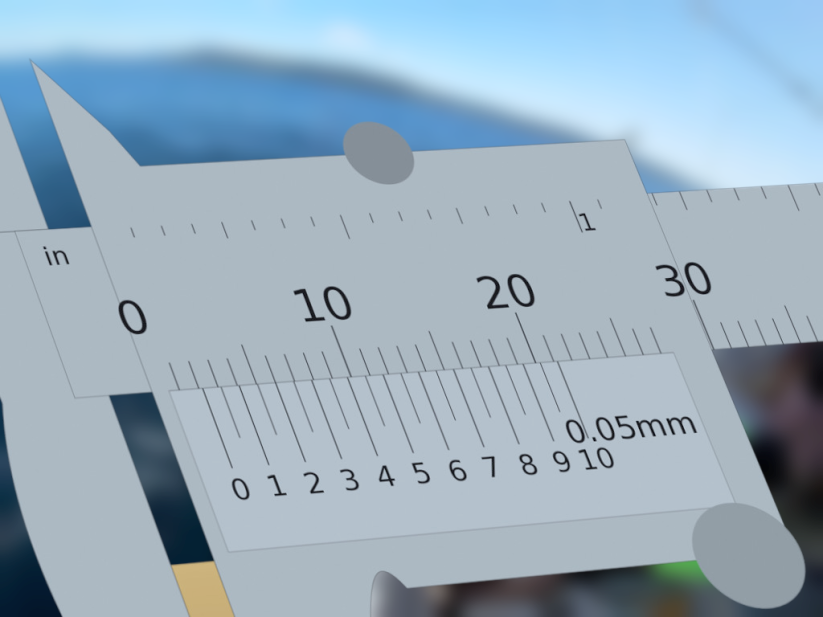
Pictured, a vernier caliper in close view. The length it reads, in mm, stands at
2.2 mm
